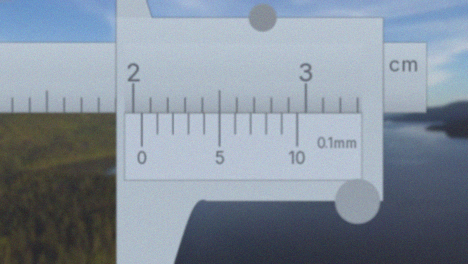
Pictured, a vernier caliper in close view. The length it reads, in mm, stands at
20.5 mm
